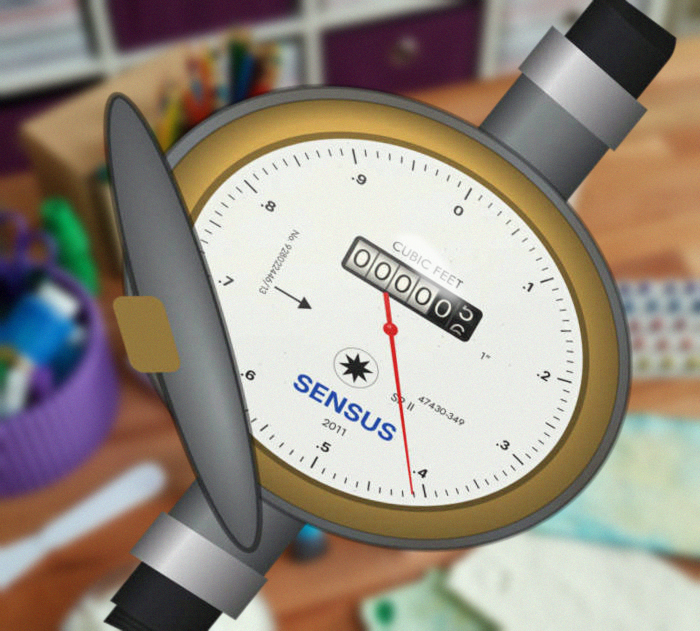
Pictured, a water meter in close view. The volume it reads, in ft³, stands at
5.41 ft³
